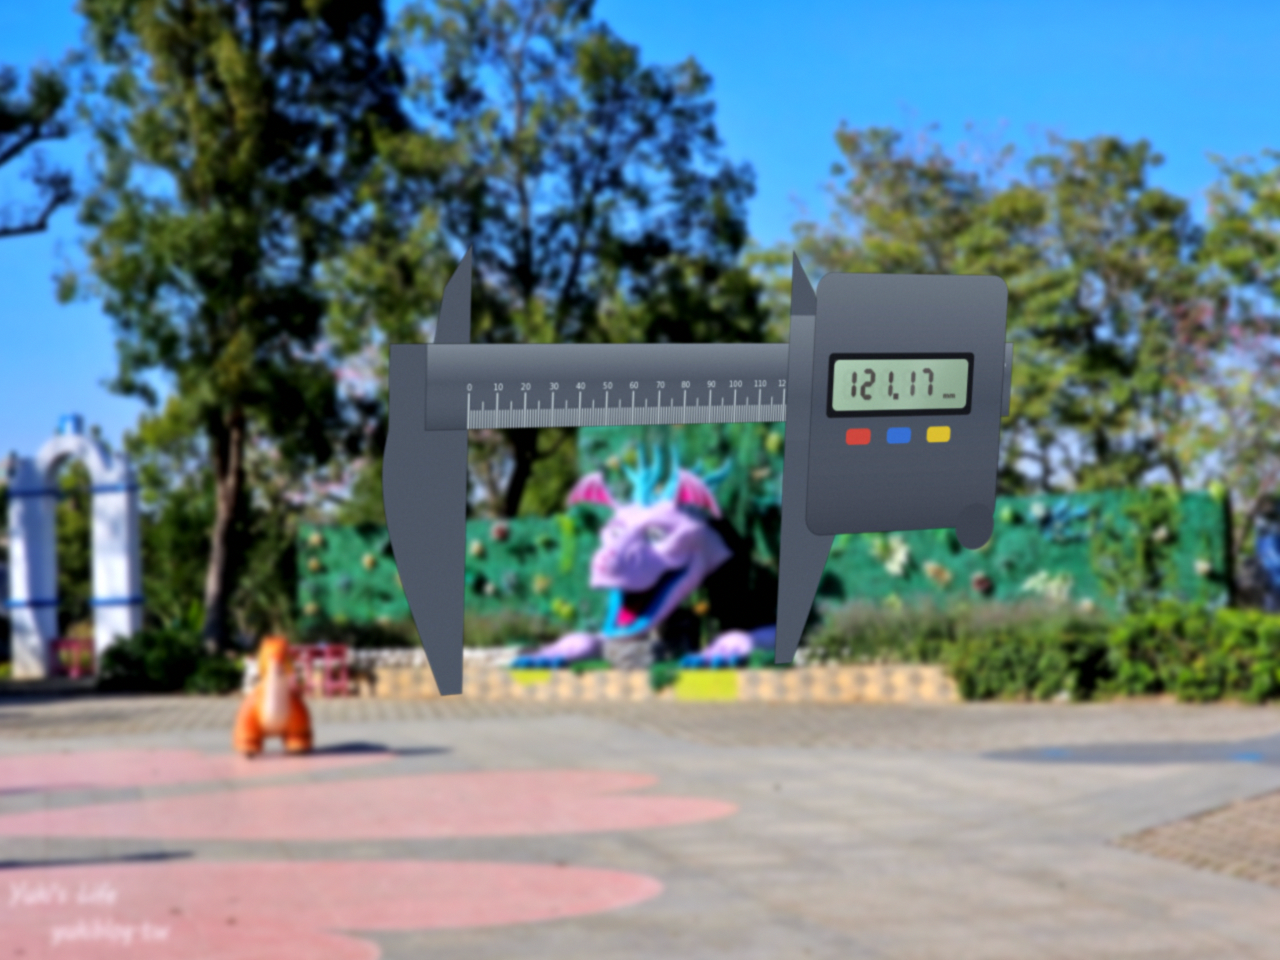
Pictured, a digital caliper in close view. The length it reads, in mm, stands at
121.17 mm
